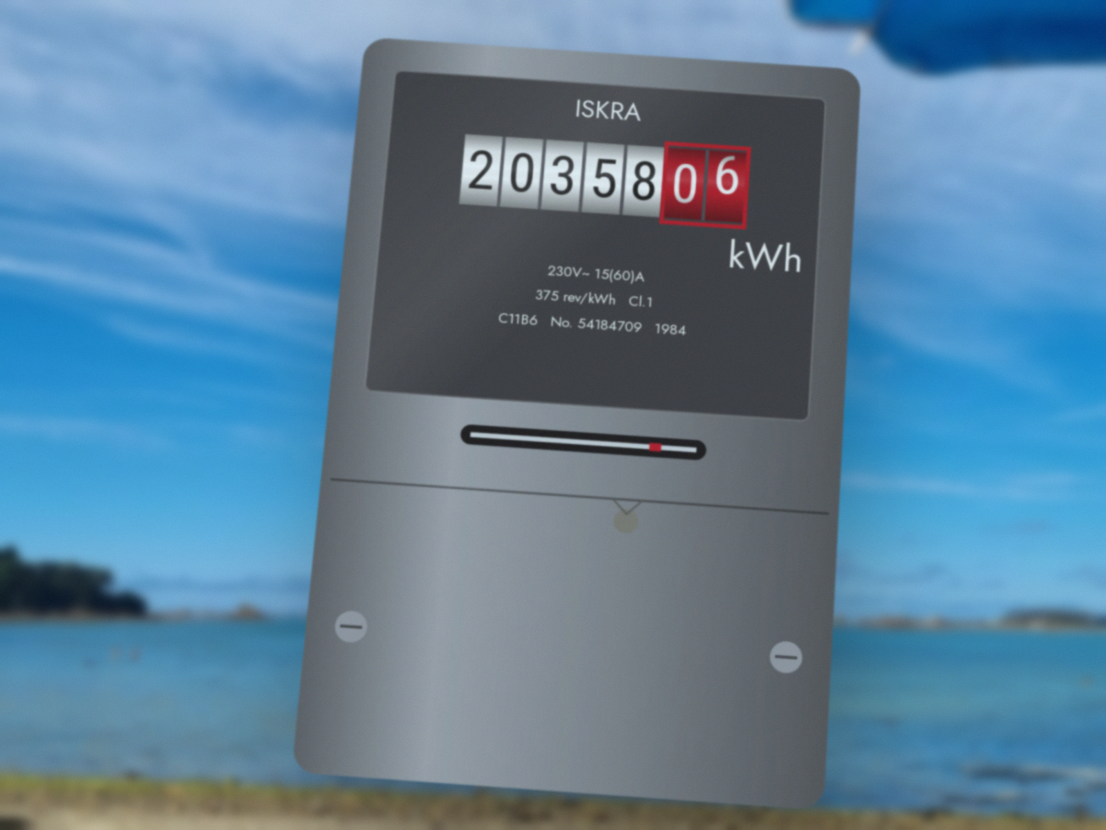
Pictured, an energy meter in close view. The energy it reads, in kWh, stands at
20358.06 kWh
